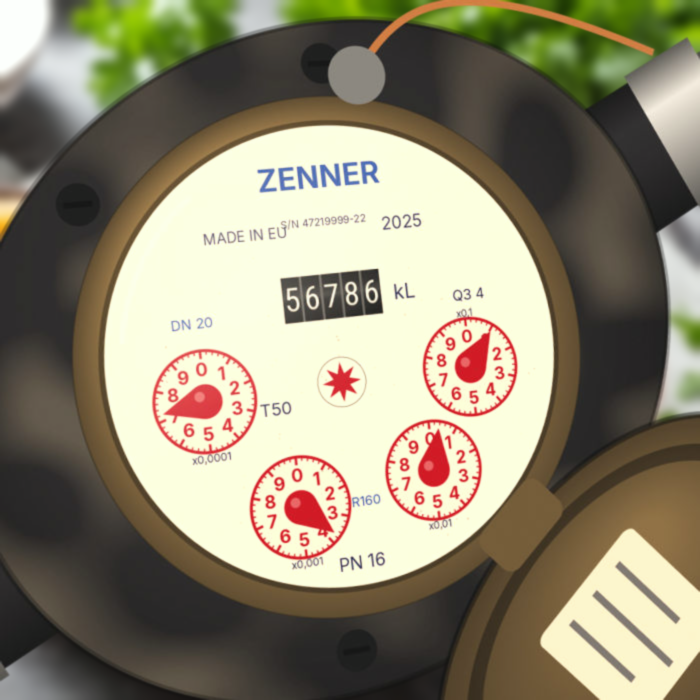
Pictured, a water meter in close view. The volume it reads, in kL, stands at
56786.1037 kL
